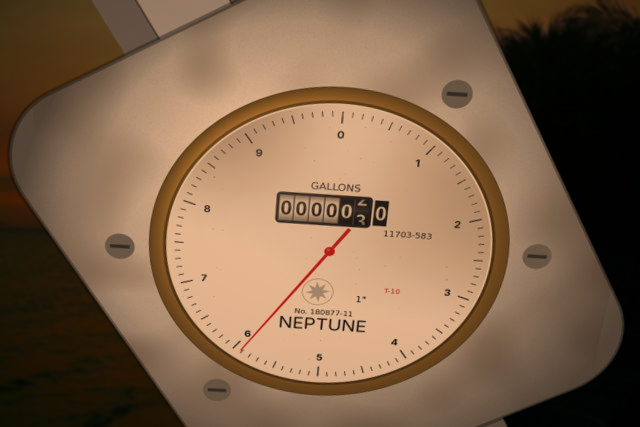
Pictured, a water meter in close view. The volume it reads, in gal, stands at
25.9 gal
